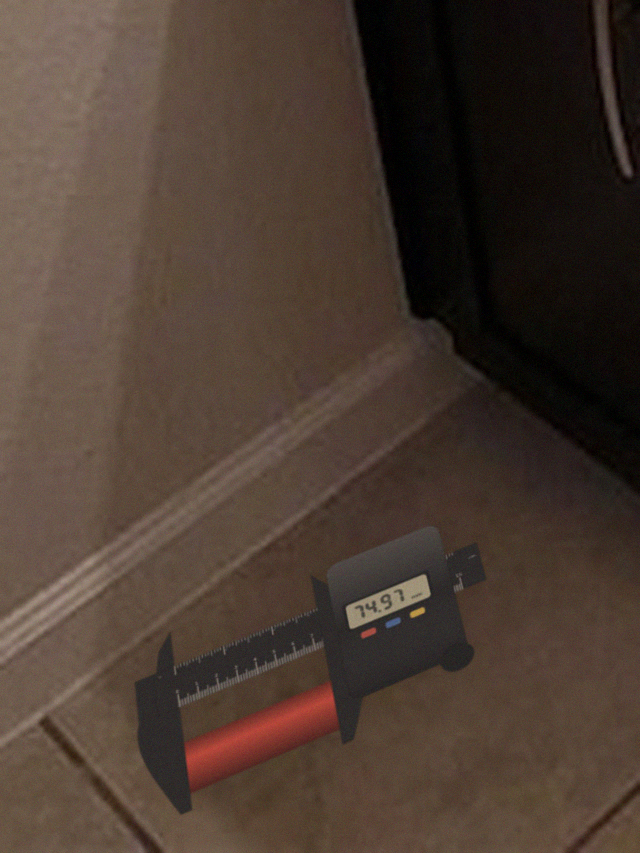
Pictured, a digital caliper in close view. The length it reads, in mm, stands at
74.97 mm
